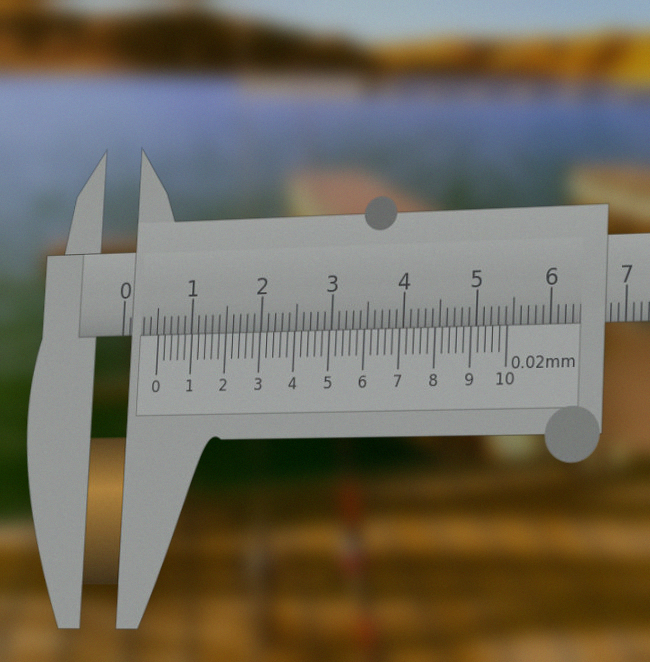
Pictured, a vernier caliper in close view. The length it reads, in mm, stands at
5.2 mm
